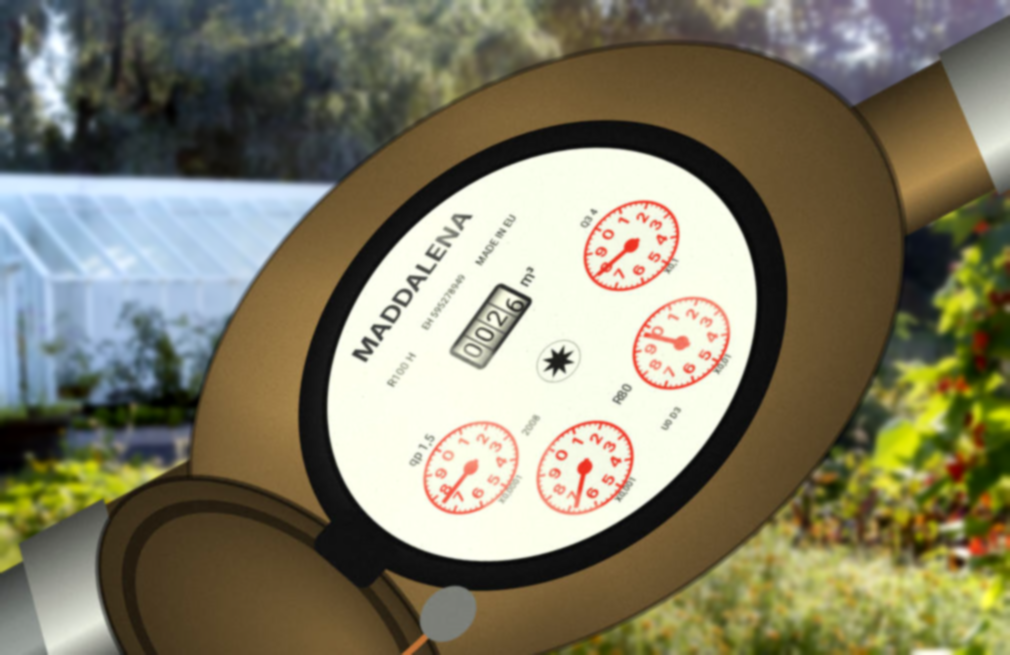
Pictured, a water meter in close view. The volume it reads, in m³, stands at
25.7967 m³
